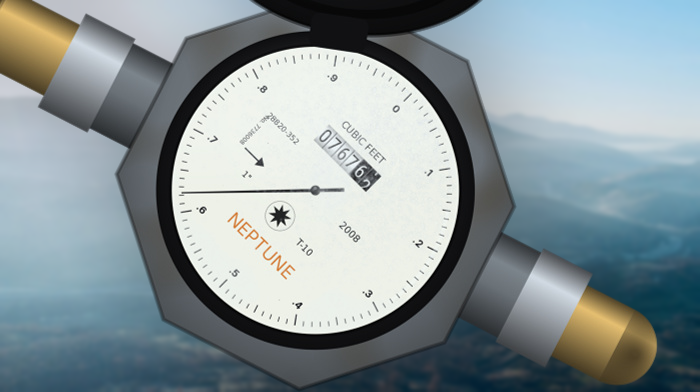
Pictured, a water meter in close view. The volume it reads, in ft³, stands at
76761.62 ft³
